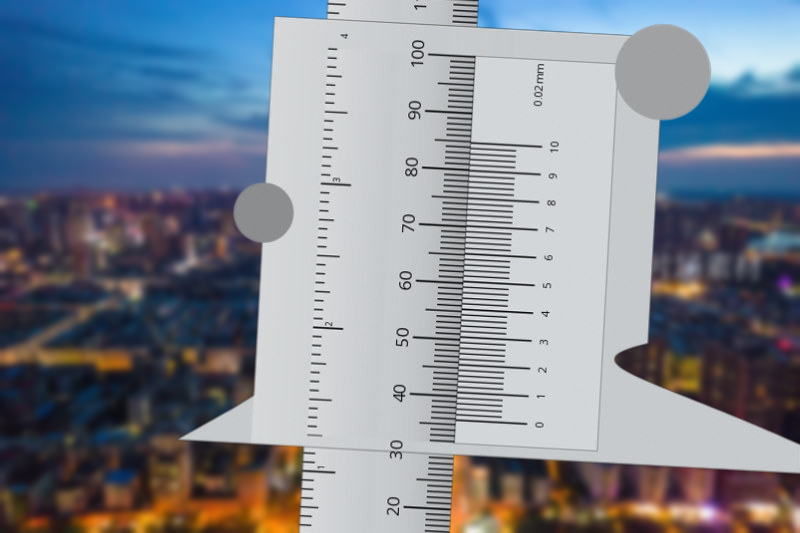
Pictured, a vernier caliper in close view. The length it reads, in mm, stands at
35.8 mm
